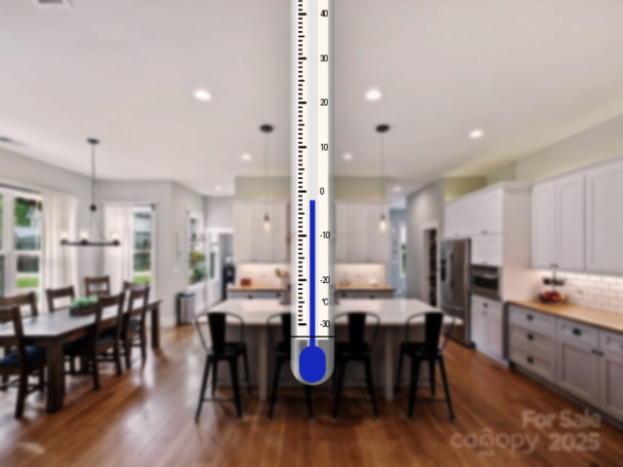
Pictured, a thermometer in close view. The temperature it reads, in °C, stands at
-2 °C
